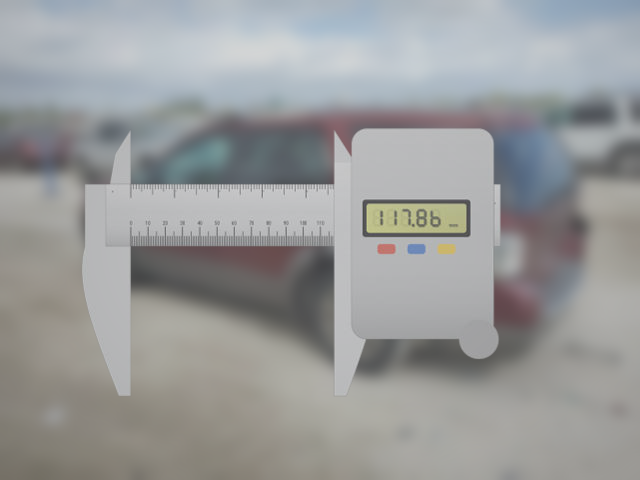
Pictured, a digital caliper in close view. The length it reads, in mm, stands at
117.86 mm
